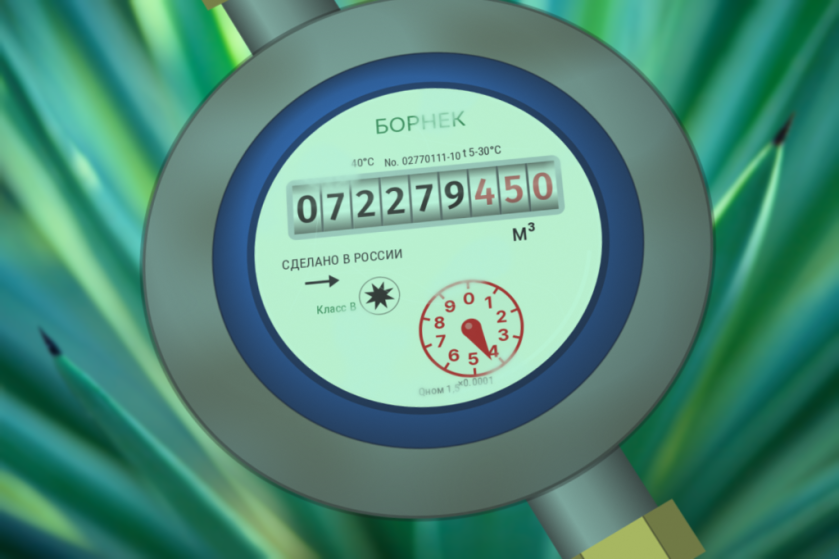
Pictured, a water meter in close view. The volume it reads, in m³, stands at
72279.4504 m³
